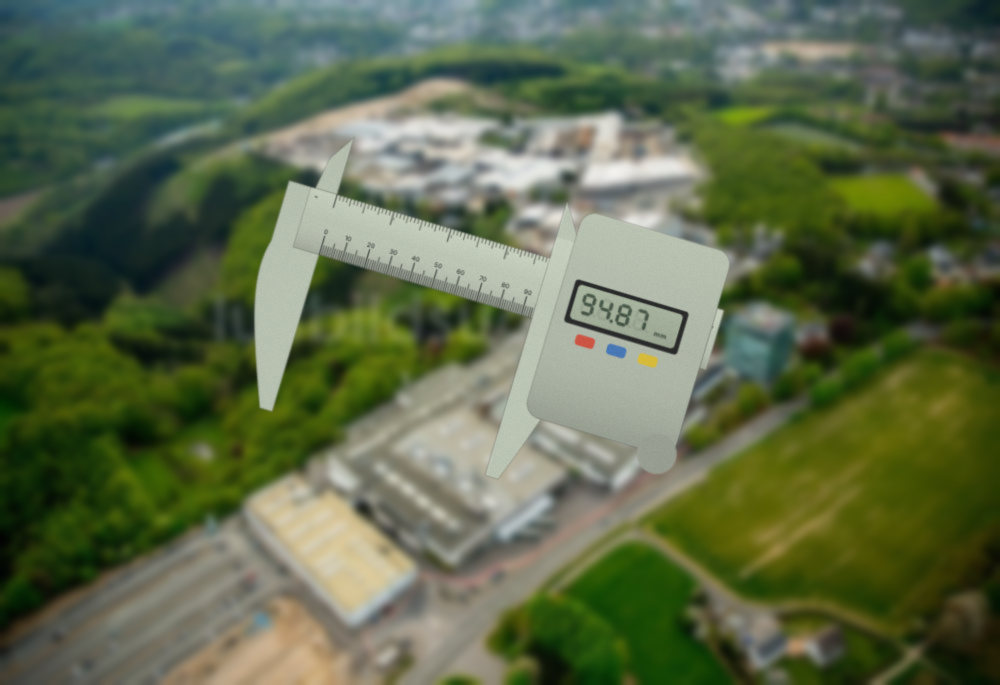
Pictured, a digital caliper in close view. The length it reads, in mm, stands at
94.87 mm
